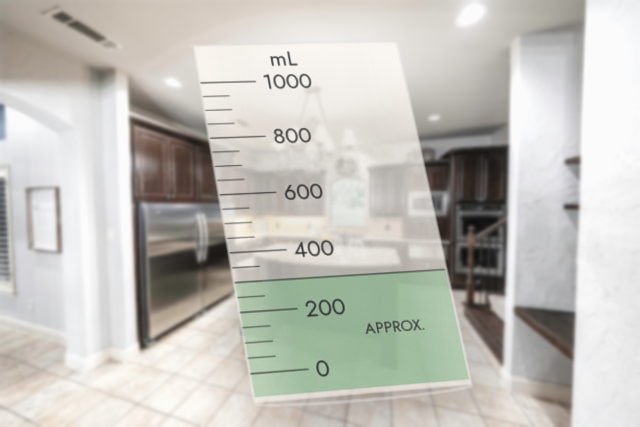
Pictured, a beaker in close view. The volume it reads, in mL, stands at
300 mL
